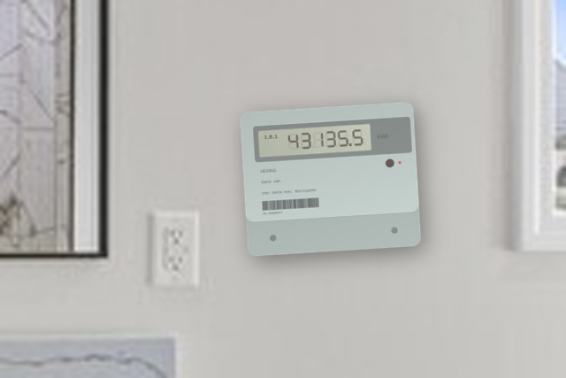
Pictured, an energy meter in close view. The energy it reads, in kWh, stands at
43135.5 kWh
